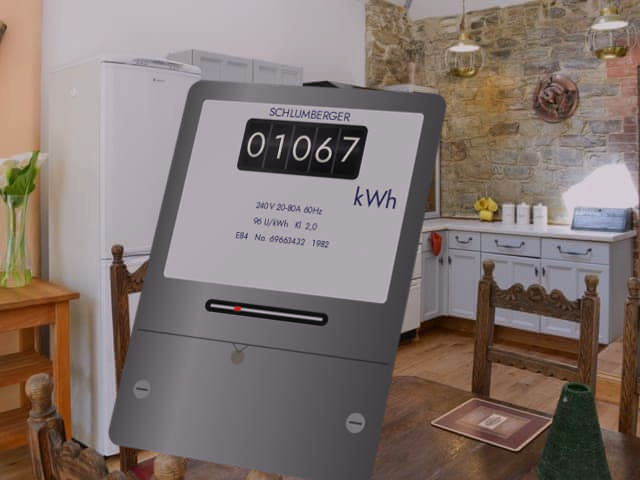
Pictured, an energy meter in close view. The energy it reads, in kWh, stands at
1067 kWh
